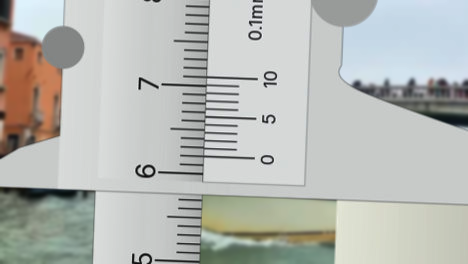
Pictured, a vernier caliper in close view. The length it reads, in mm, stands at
62.0 mm
